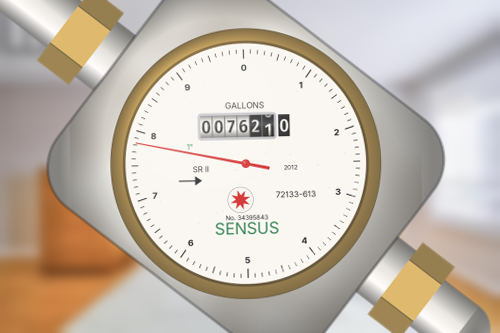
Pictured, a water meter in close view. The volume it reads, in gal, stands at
76207.8 gal
